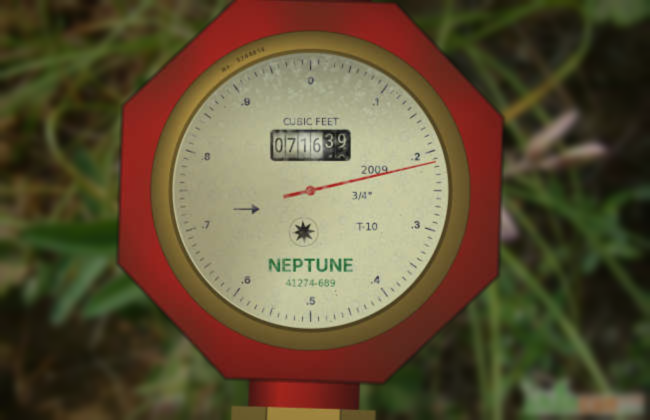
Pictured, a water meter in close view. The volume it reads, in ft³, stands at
71639.21 ft³
